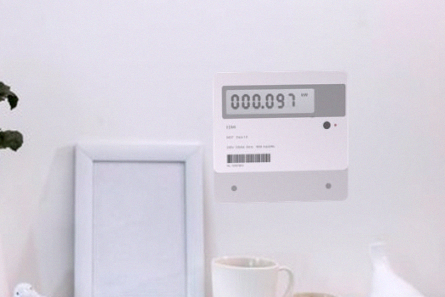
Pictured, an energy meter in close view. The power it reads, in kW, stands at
0.097 kW
